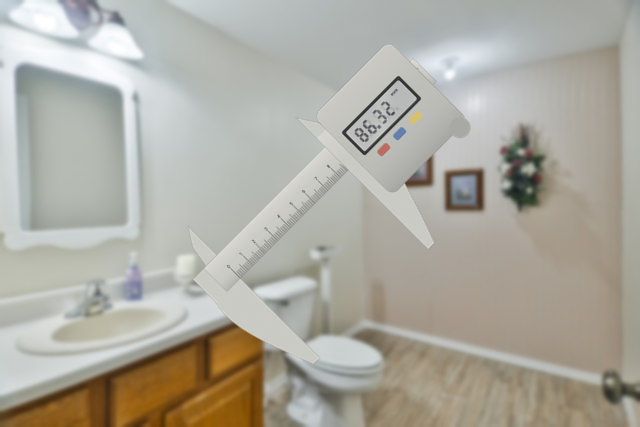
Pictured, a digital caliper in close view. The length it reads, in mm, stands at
86.32 mm
